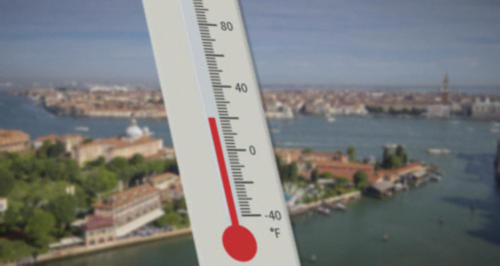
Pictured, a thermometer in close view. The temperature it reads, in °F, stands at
20 °F
